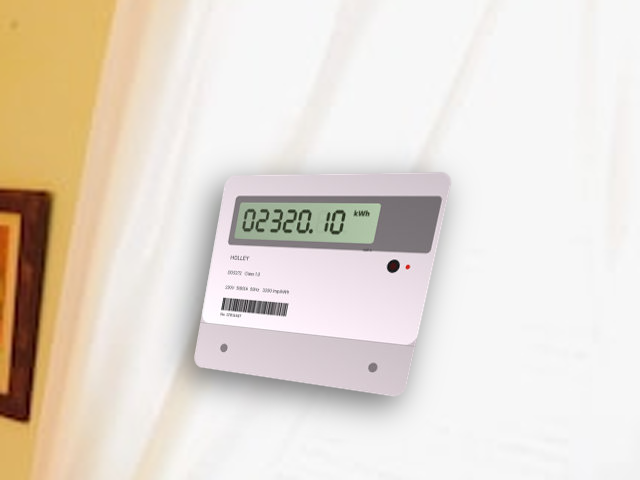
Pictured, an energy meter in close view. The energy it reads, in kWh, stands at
2320.10 kWh
